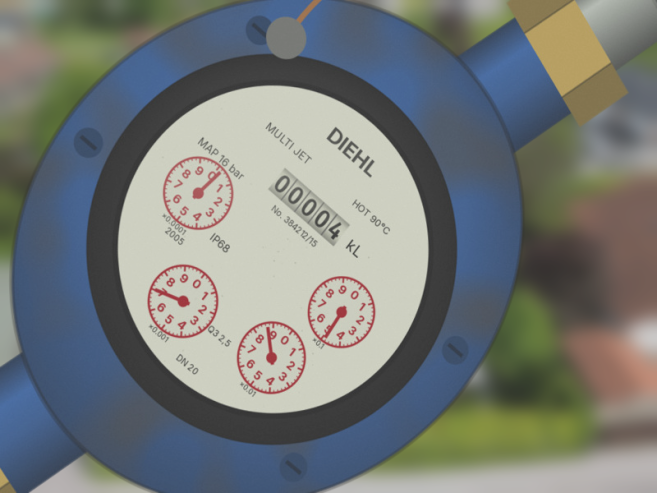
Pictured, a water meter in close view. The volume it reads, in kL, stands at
4.4870 kL
